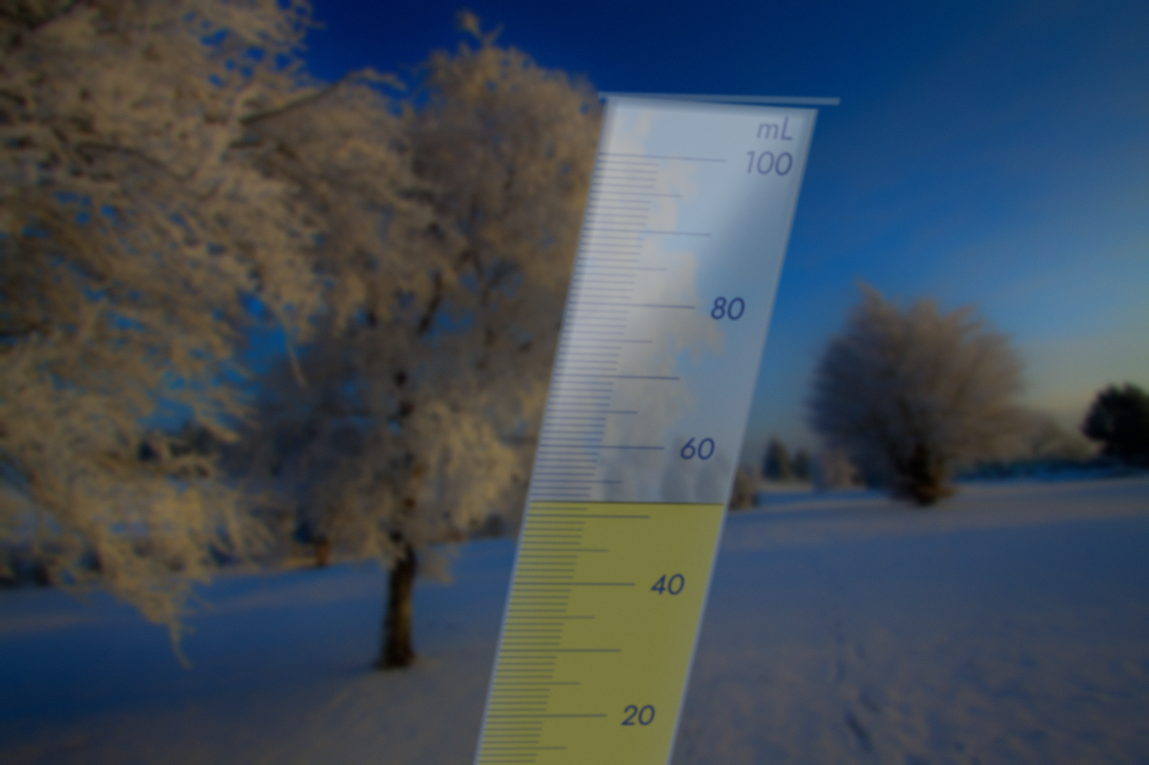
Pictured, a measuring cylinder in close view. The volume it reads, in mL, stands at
52 mL
